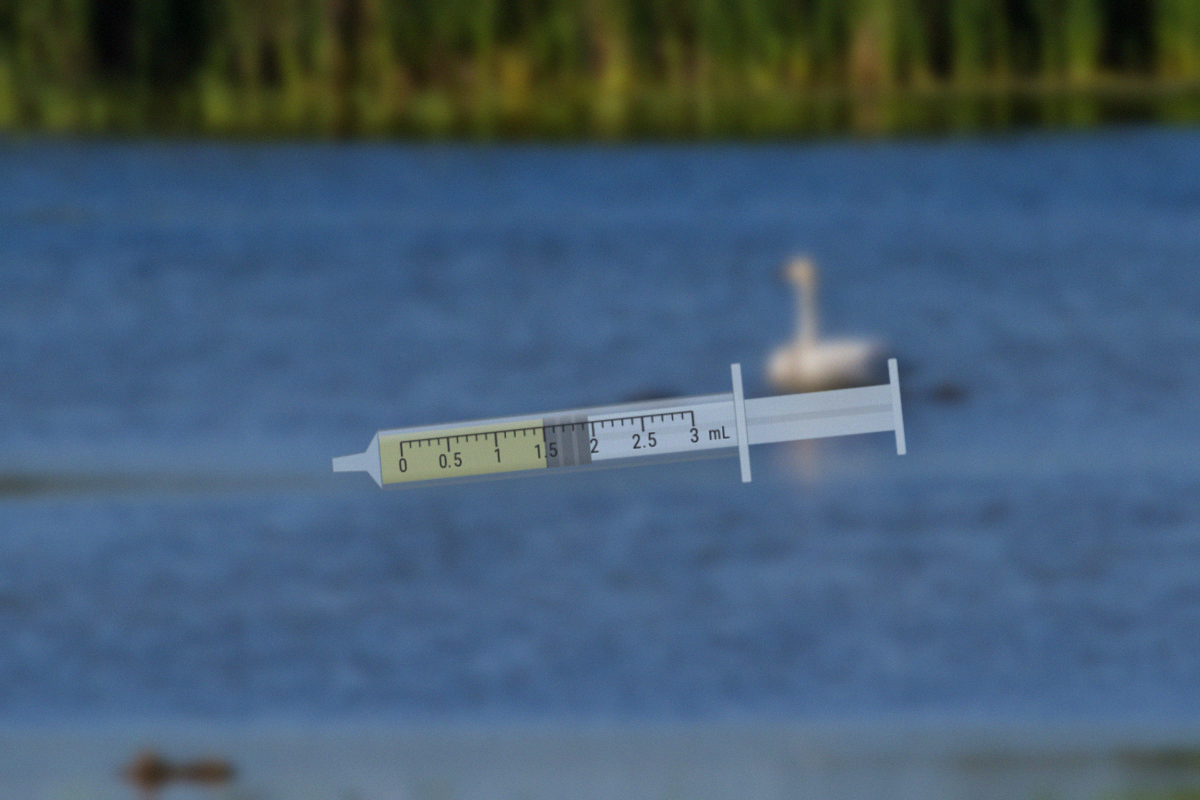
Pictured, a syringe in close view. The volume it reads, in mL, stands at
1.5 mL
